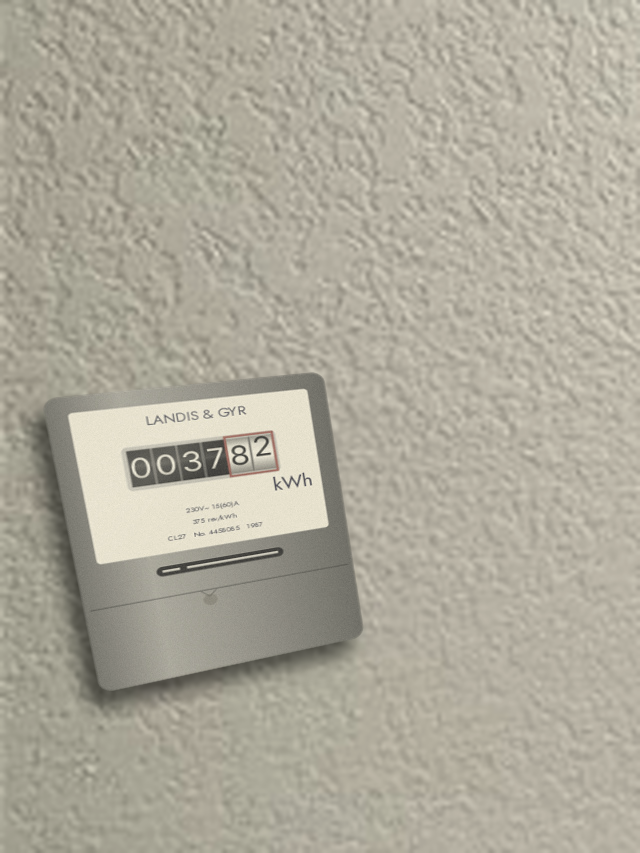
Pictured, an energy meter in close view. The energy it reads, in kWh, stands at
37.82 kWh
